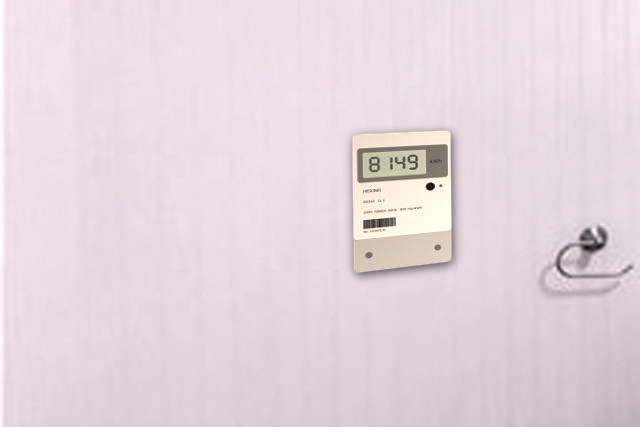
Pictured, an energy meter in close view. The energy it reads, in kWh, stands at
8149 kWh
